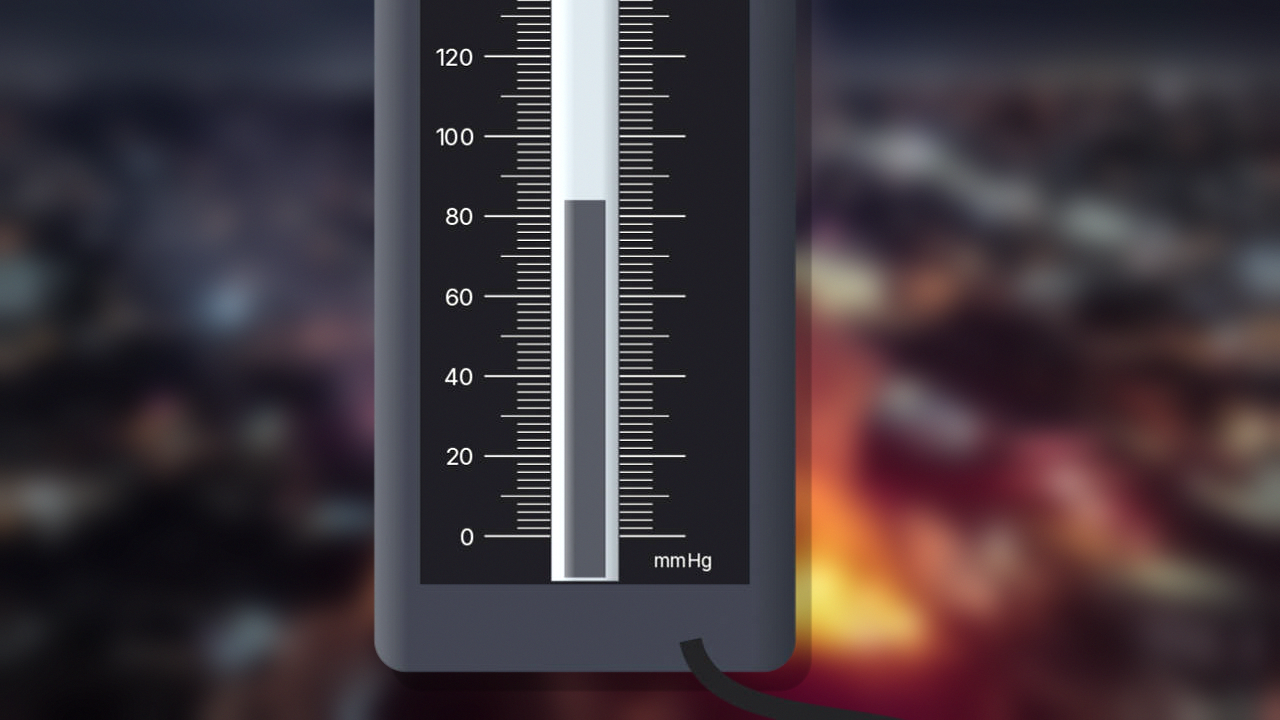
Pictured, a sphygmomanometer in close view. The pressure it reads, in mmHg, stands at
84 mmHg
